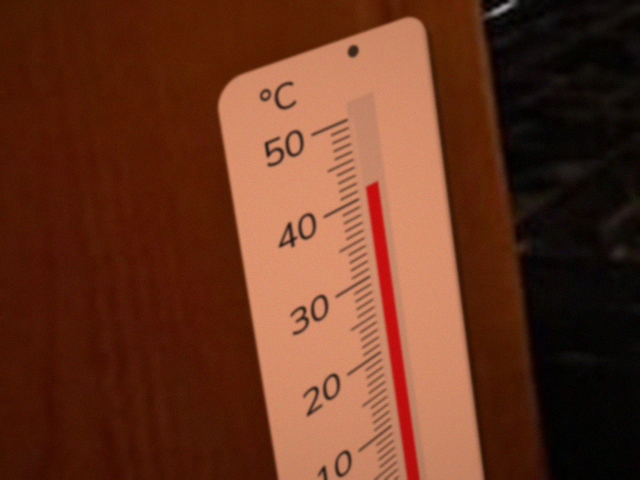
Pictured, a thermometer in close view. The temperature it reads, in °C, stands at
41 °C
